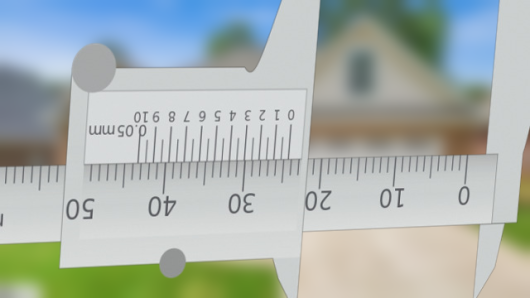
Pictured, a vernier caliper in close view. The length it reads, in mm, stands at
24.4 mm
